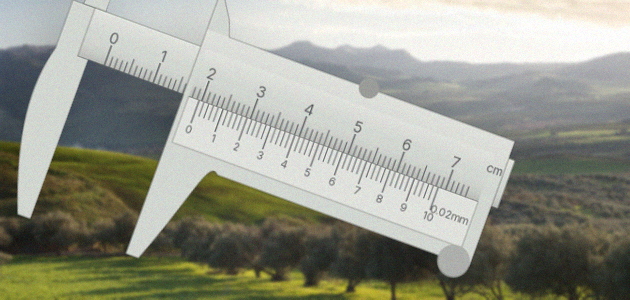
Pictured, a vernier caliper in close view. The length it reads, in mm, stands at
19.5 mm
